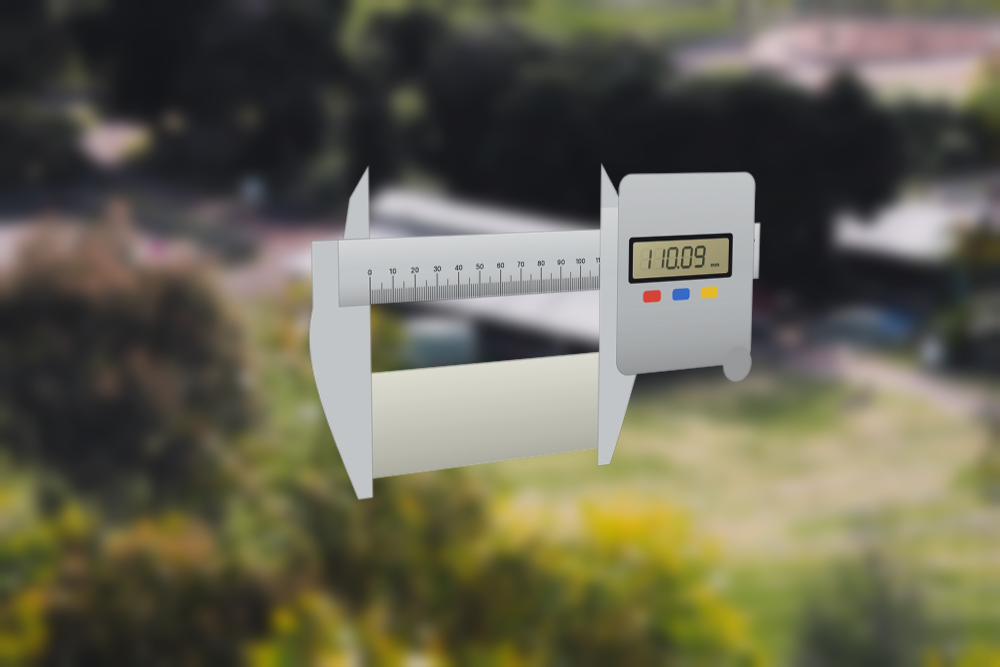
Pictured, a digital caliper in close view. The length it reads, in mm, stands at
110.09 mm
